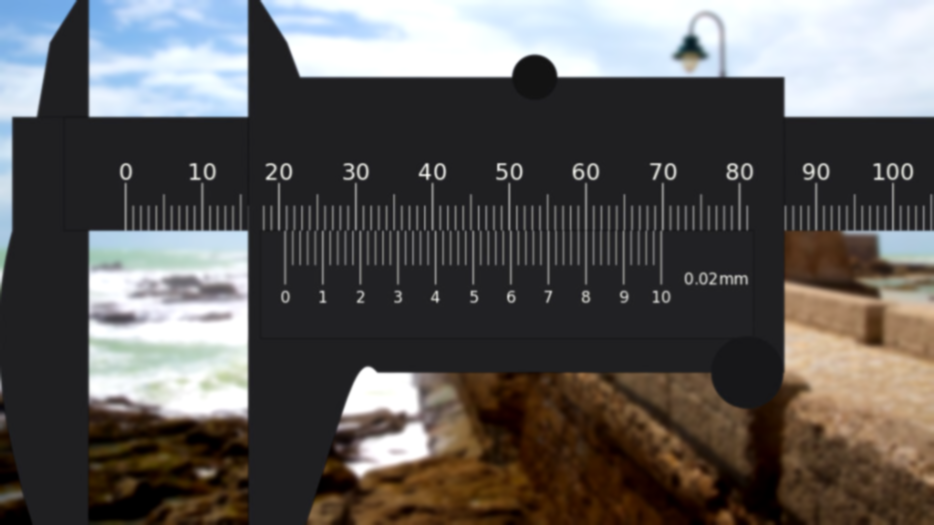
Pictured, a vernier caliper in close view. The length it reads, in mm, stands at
20.8 mm
